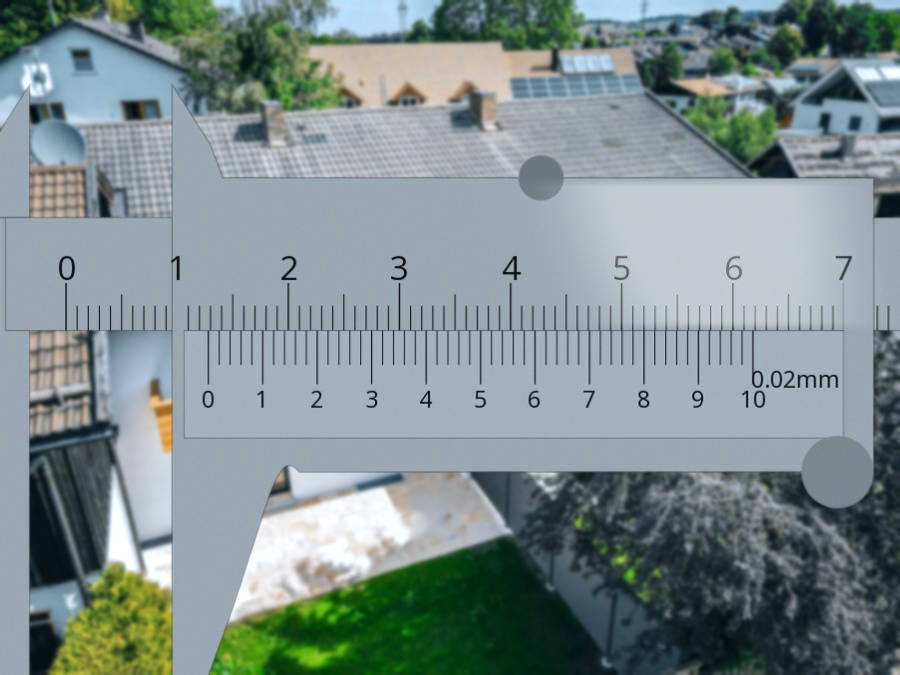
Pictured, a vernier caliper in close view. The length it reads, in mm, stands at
12.8 mm
